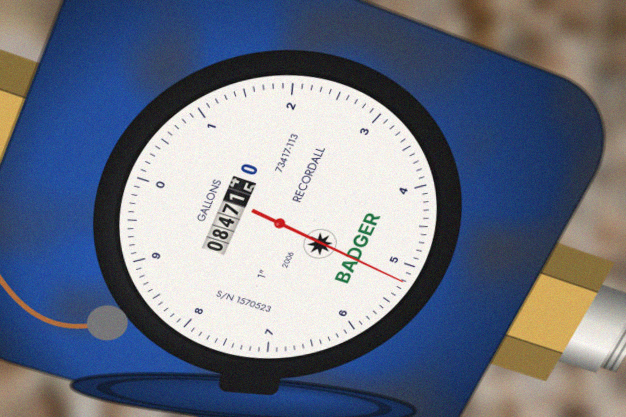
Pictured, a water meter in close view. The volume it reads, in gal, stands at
847145.2 gal
